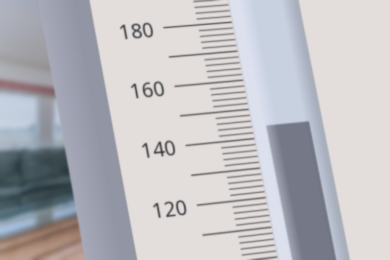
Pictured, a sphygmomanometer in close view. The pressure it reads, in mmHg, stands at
144 mmHg
